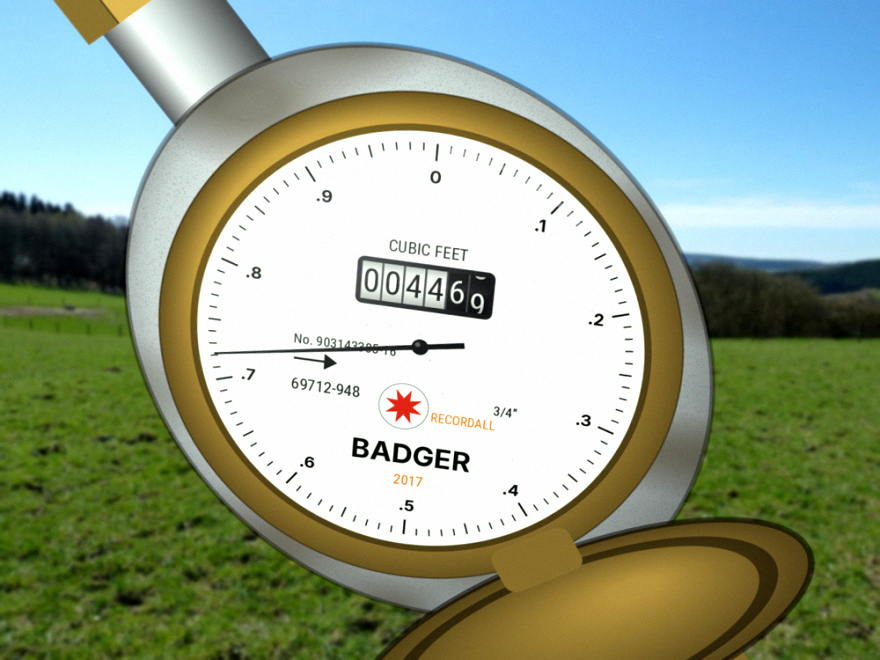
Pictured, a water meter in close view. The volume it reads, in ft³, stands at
4468.72 ft³
